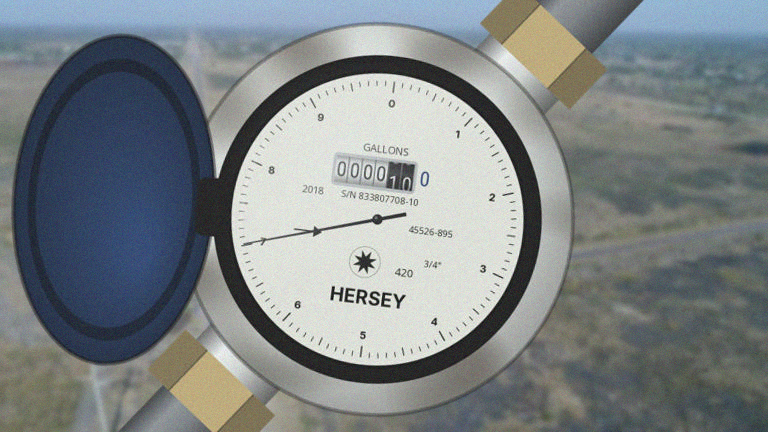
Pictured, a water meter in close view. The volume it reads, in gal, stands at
97.0 gal
